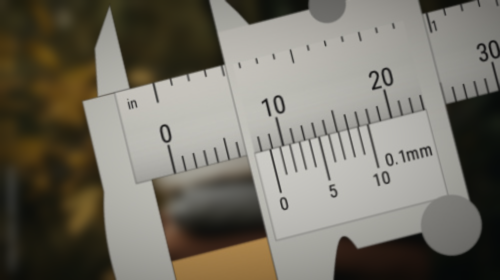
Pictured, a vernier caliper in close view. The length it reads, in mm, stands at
8.8 mm
